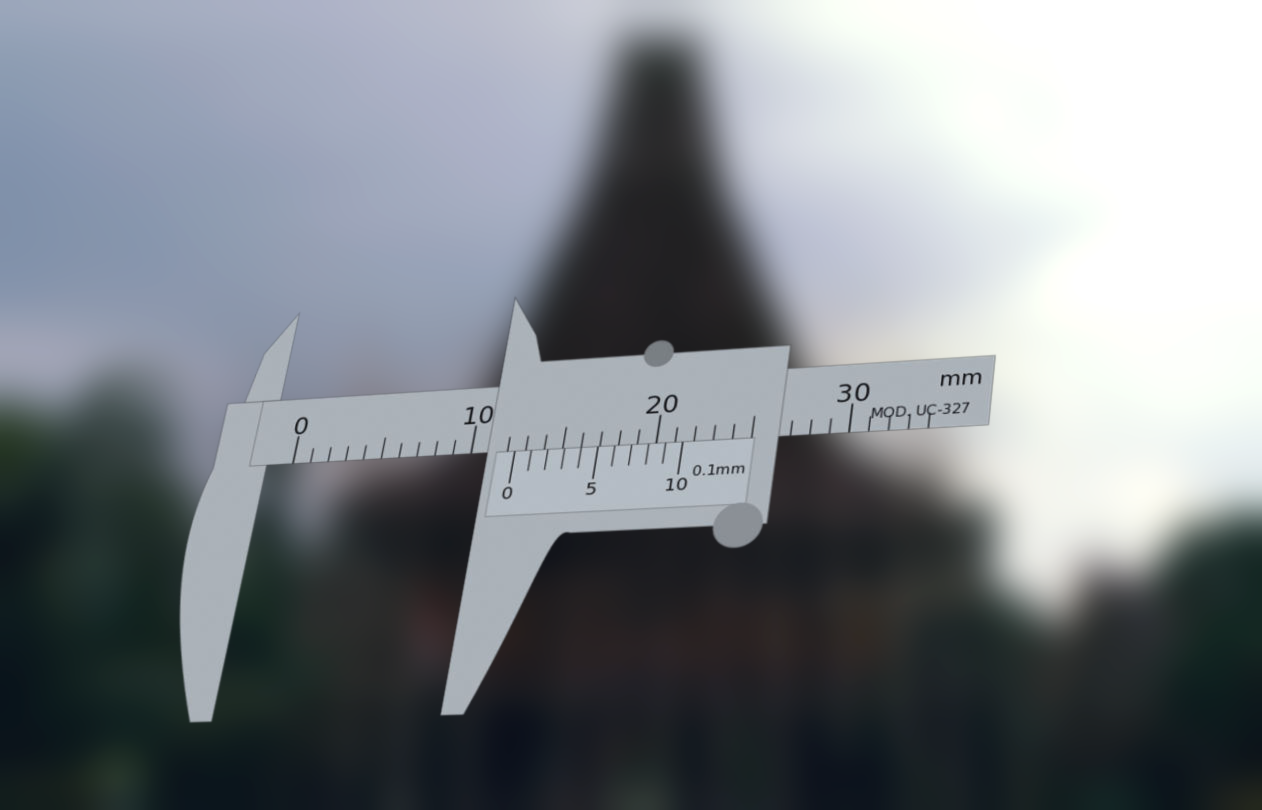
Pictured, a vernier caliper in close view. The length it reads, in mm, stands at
12.4 mm
